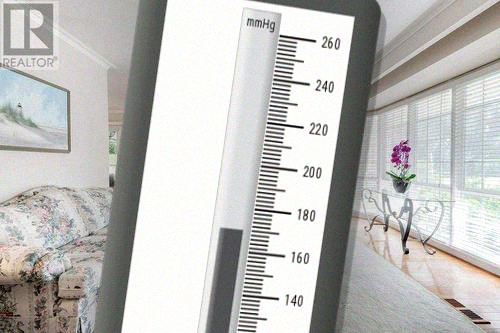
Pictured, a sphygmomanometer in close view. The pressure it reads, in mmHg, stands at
170 mmHg
